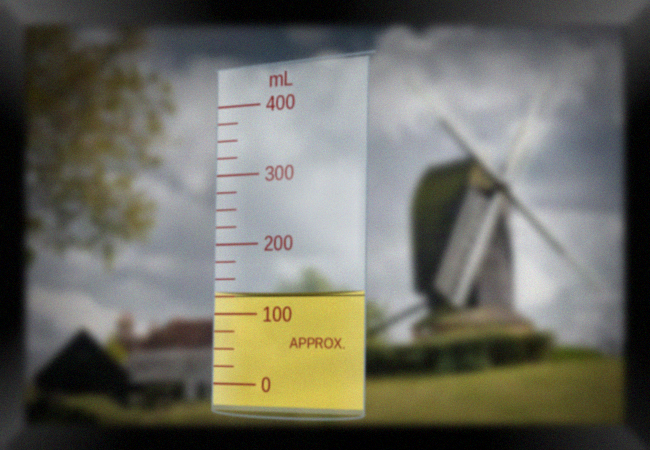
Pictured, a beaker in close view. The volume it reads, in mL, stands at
125 mL
